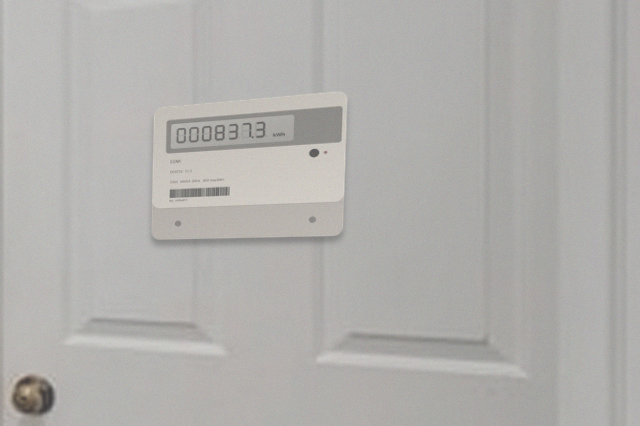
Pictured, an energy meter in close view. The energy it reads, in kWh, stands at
837.3 kWh
